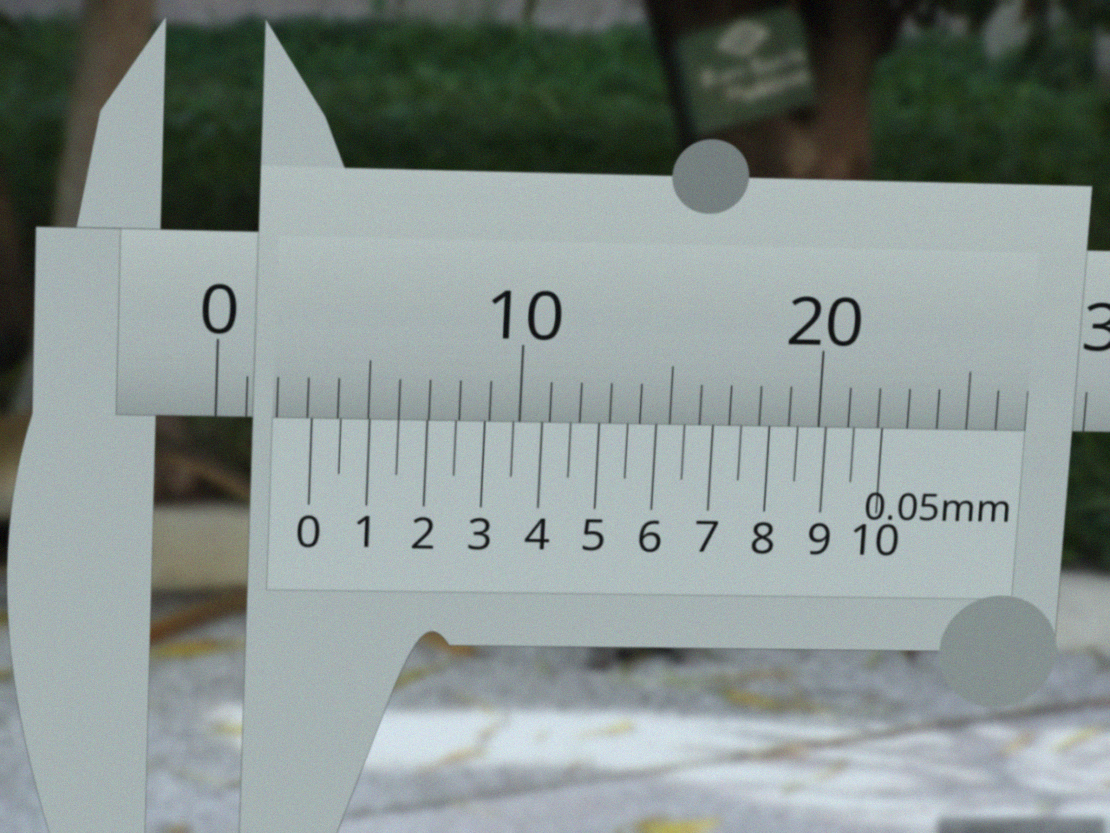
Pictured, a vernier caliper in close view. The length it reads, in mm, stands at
3.15 mm
